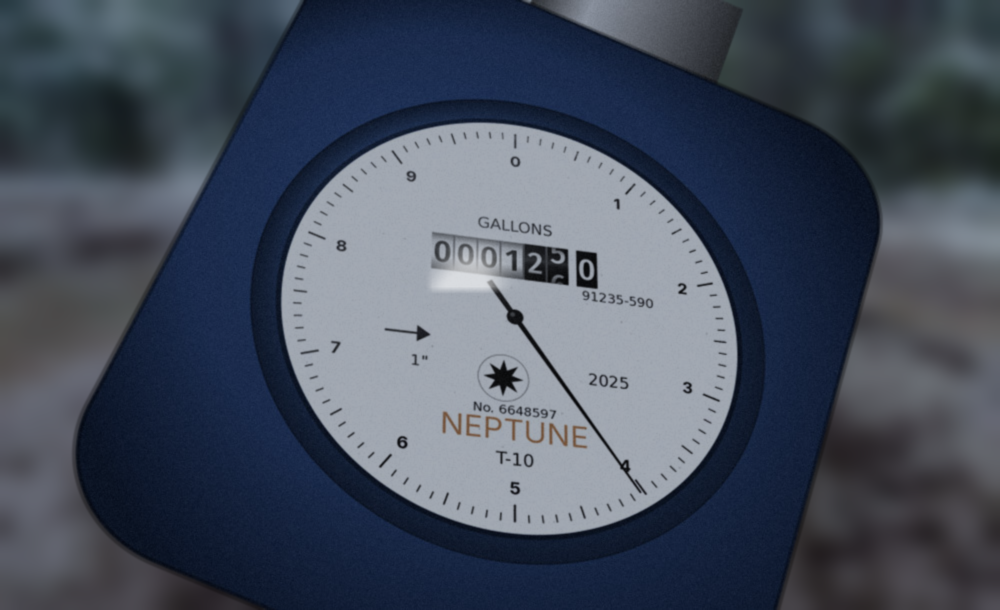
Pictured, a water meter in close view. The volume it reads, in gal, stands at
1254.0 gal
